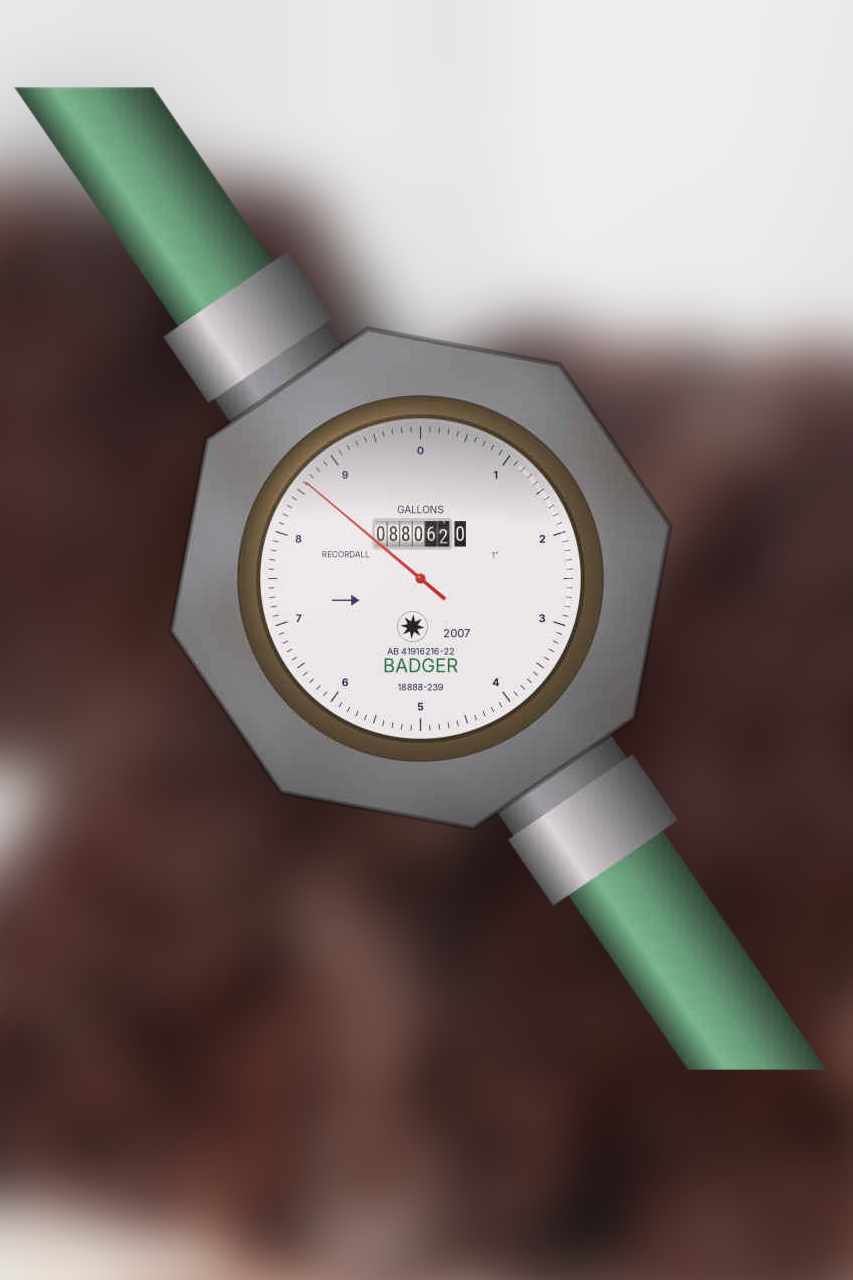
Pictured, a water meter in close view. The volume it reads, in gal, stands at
880618.6 gal
